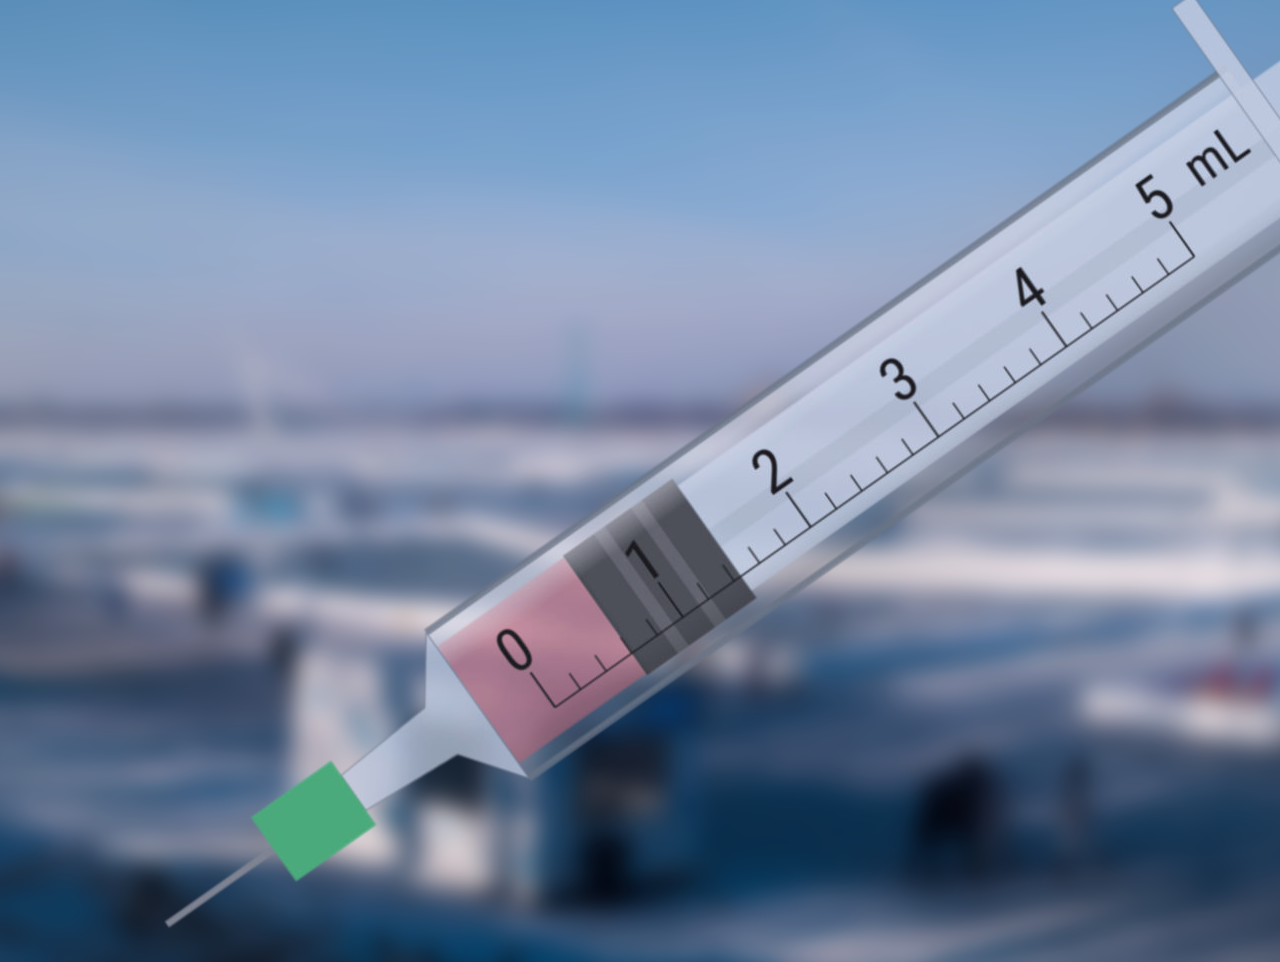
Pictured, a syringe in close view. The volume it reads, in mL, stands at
0.6 mL
